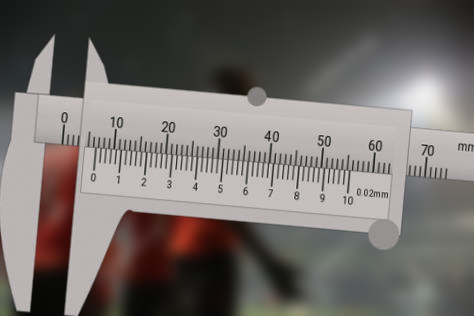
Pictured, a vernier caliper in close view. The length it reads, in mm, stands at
6.5 mm
